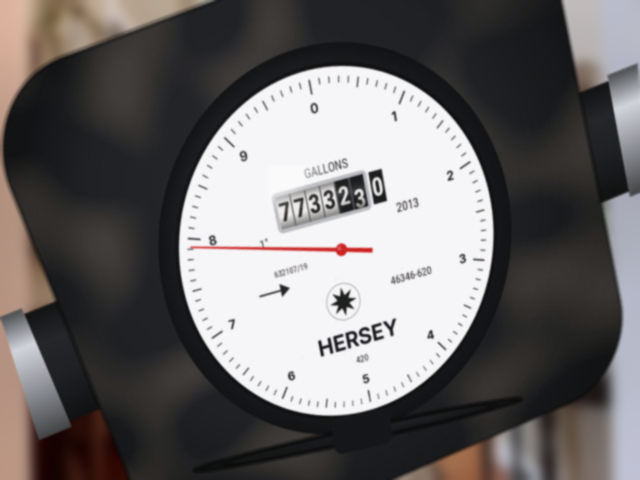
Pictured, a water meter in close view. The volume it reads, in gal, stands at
7733227.9 gal
